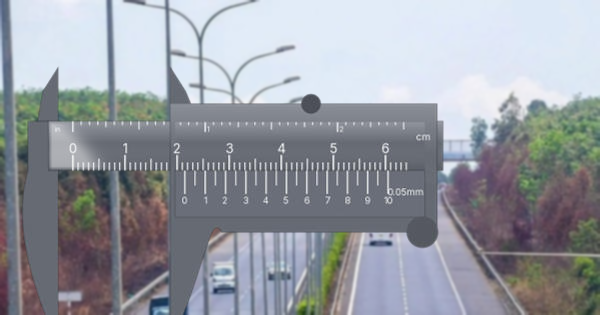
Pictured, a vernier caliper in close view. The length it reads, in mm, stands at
21.5 mm
